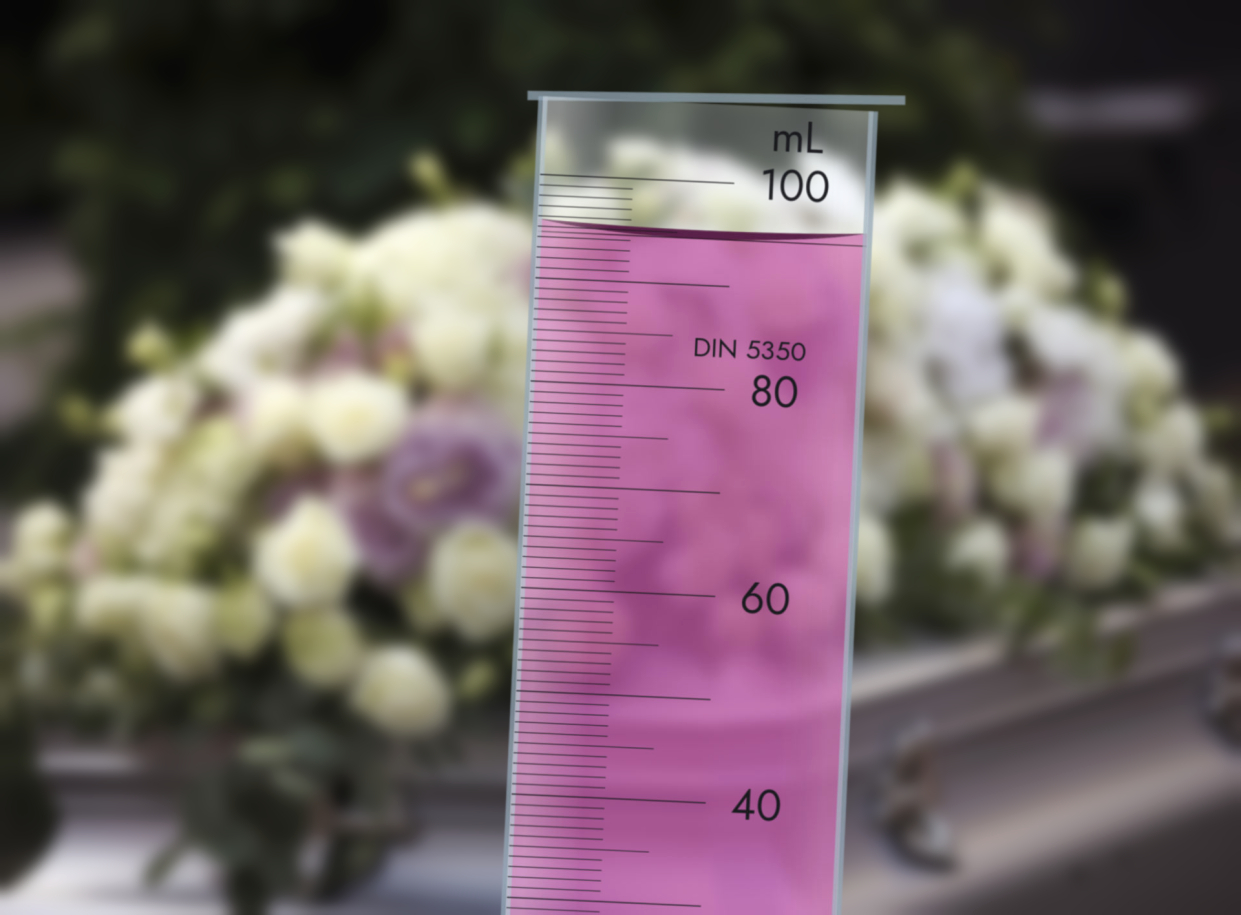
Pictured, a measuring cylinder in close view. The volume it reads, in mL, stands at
94.5 mL
